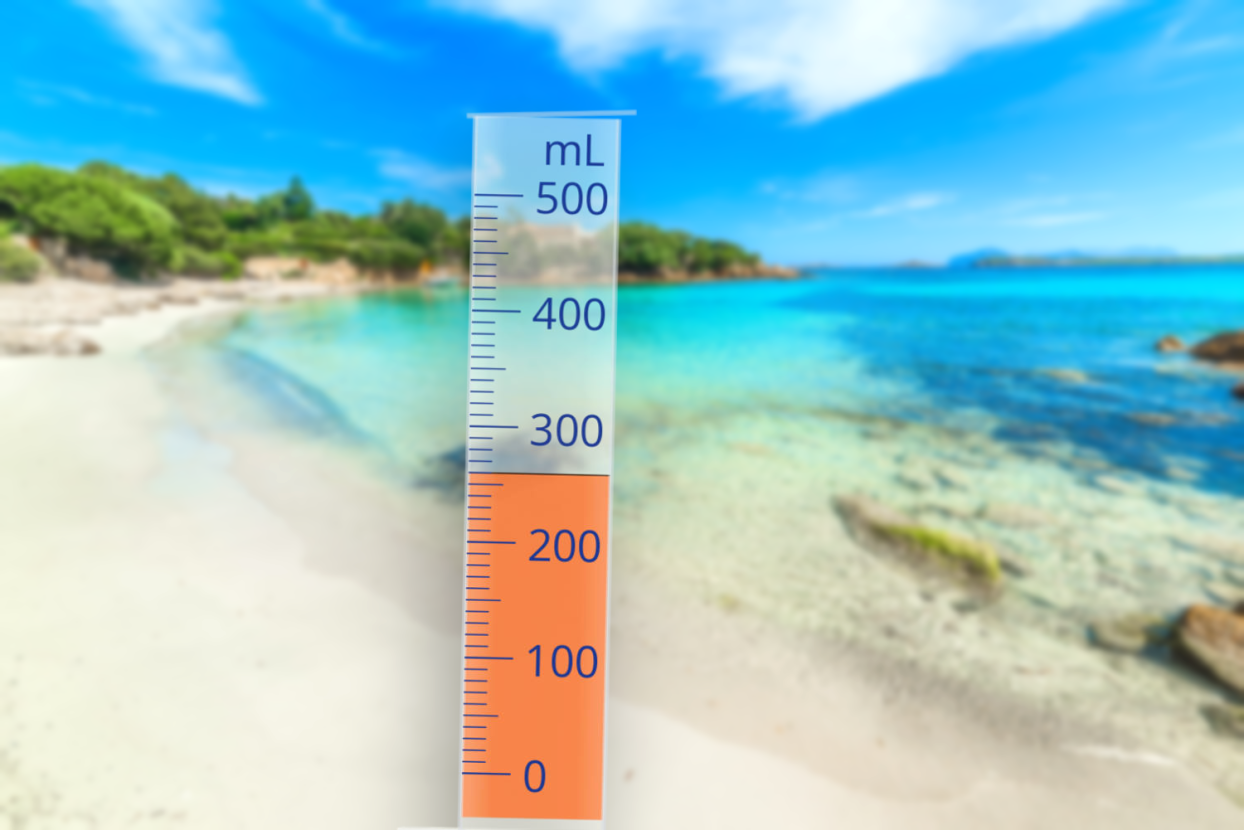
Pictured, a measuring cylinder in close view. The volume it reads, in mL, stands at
260 mL
